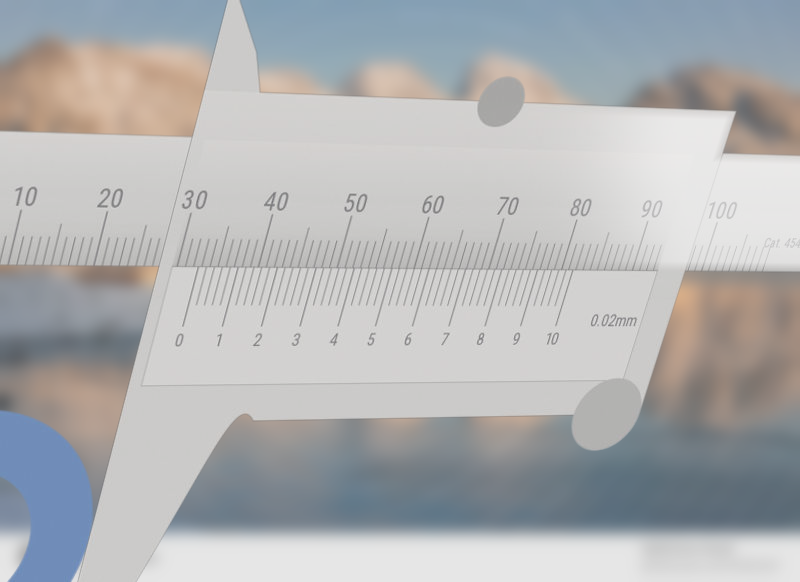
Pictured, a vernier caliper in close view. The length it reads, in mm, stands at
32.6 mm
